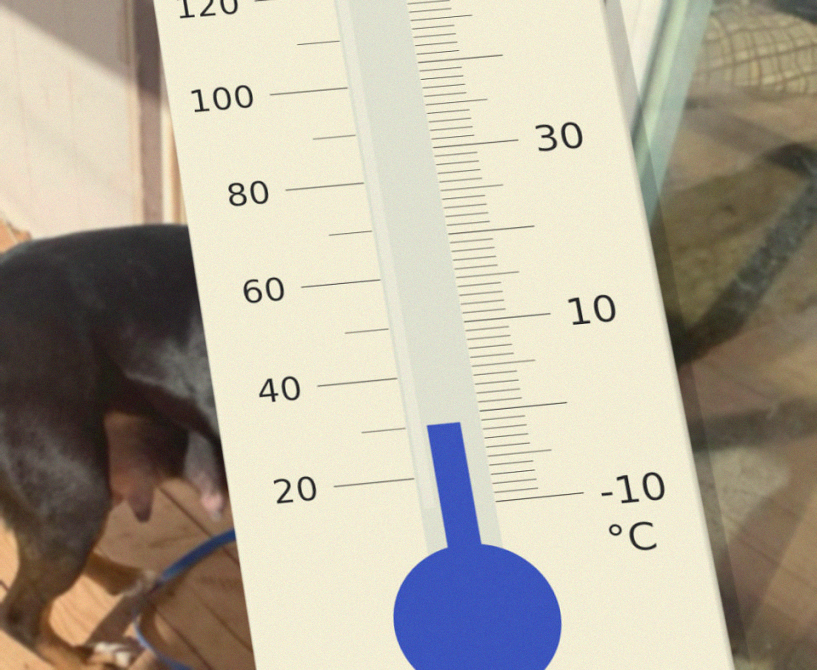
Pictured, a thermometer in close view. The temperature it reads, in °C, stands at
-1 °C
